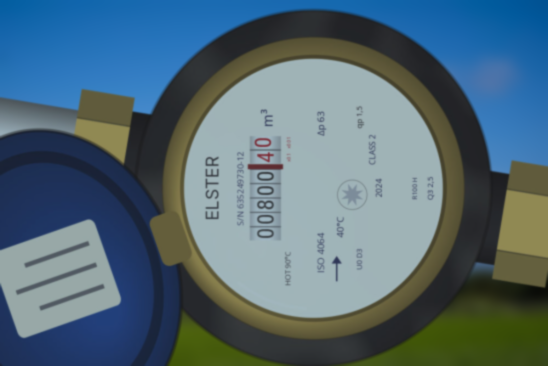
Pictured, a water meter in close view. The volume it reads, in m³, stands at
800.40 m³
